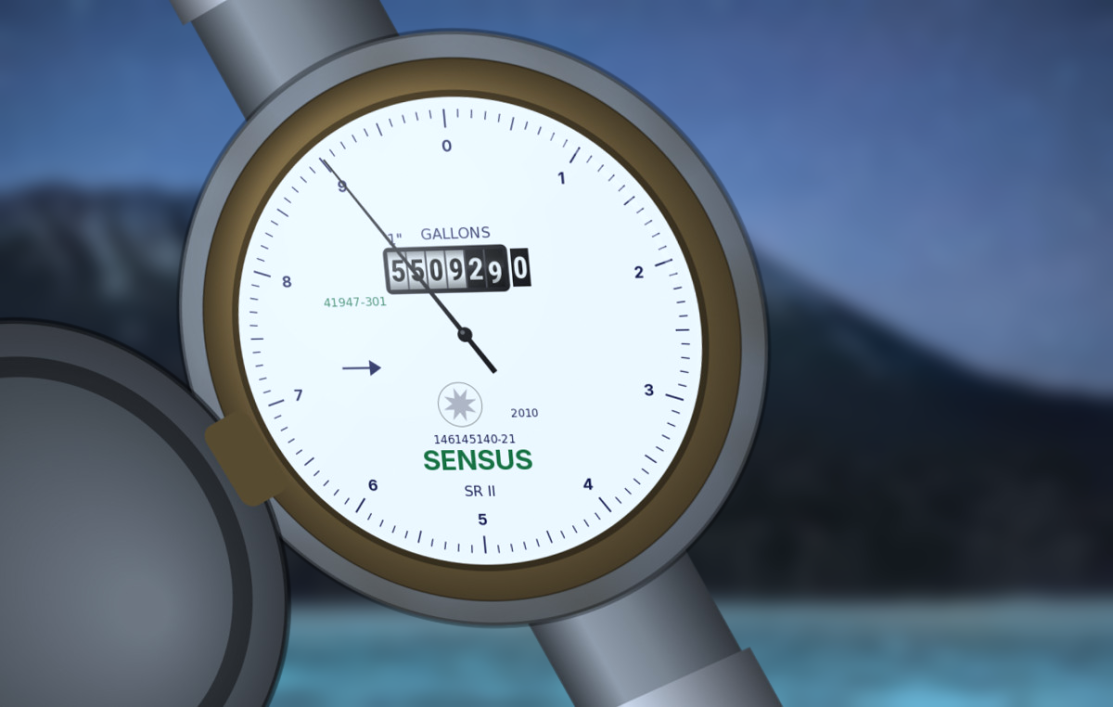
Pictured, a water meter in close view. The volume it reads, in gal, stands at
5509289.0 gal
